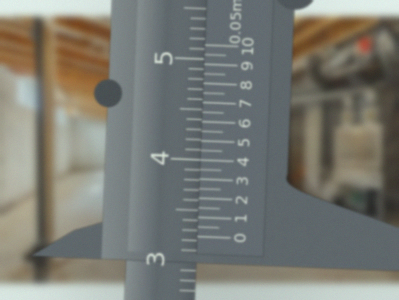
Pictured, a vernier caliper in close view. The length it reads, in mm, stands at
32.4 mm
